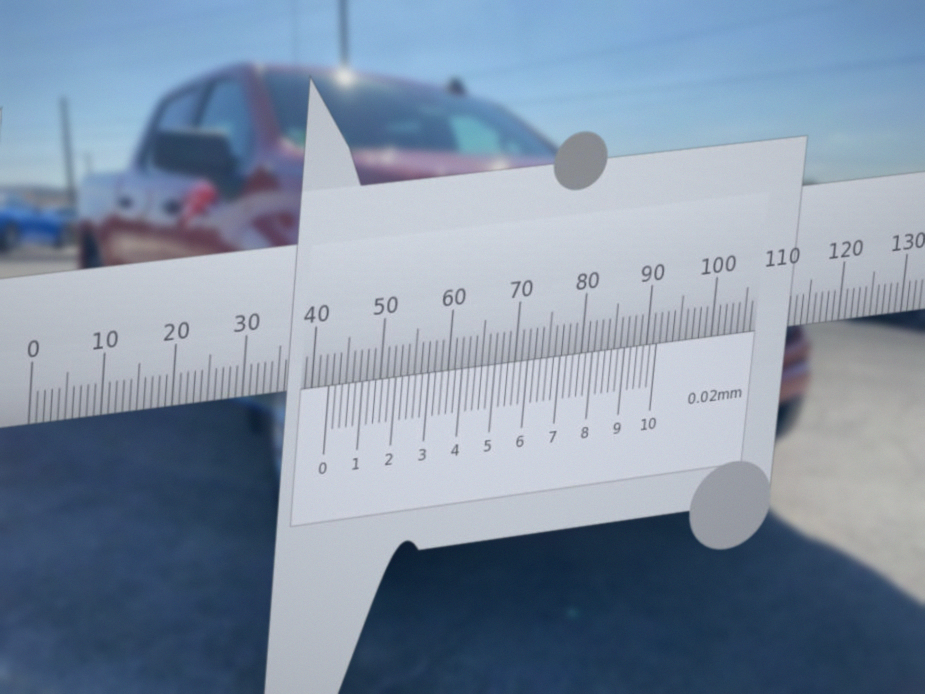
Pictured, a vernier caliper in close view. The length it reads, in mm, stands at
42.5 mm
